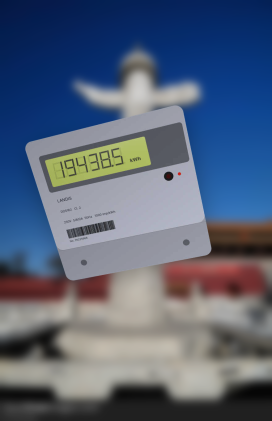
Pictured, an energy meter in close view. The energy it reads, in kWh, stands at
19438.5 kWh
